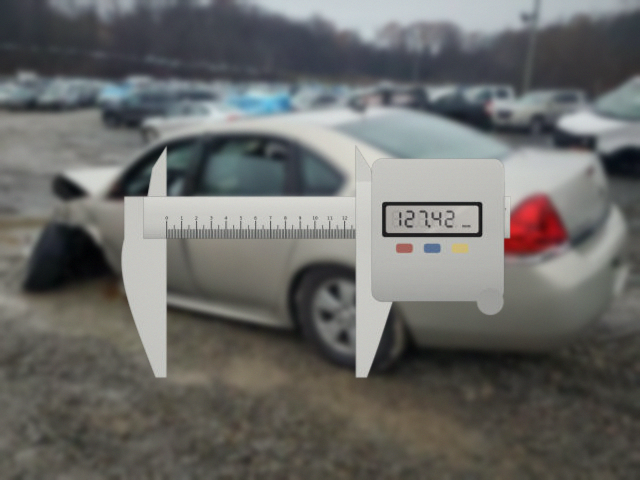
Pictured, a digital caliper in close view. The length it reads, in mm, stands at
127.42 mm
